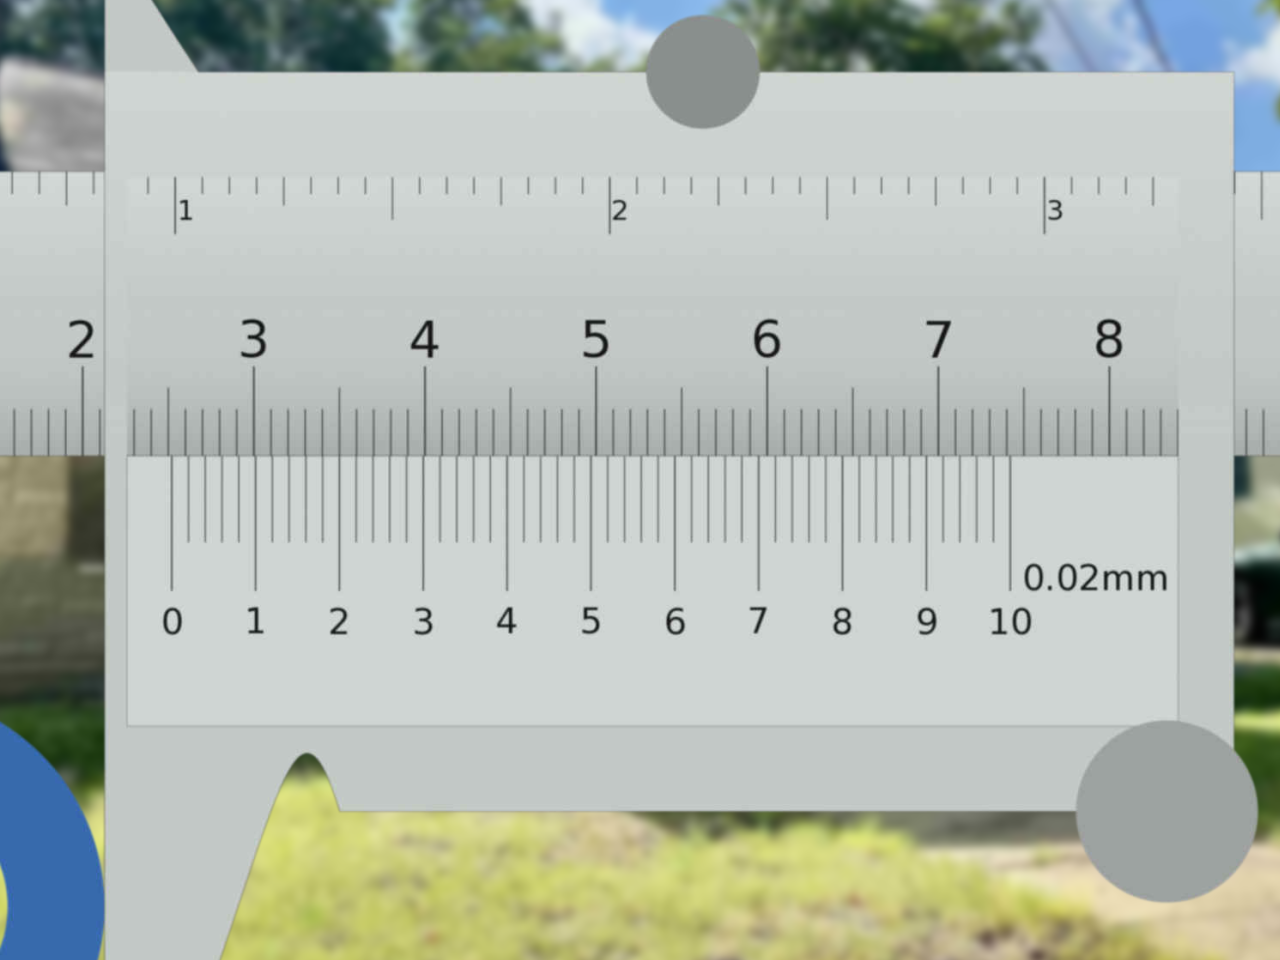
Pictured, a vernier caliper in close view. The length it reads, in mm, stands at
25.2 mm
